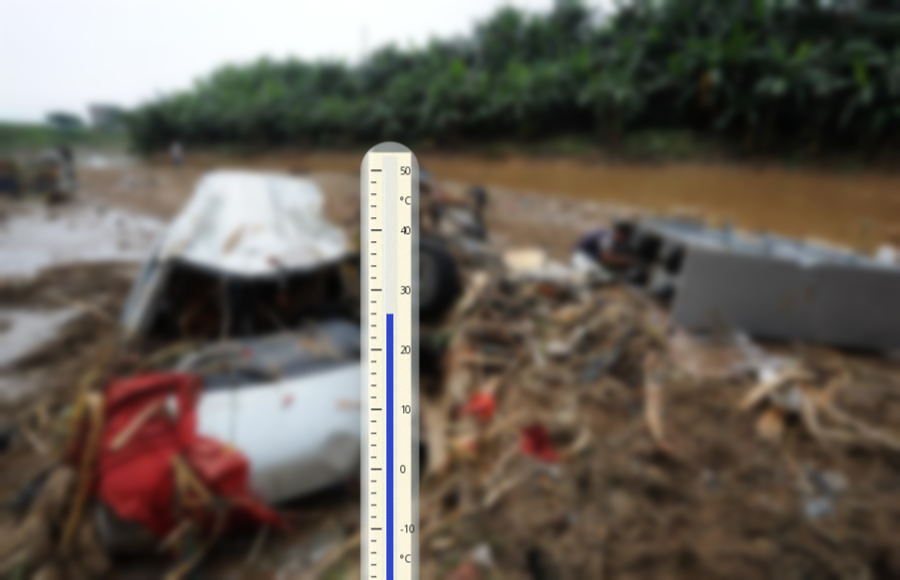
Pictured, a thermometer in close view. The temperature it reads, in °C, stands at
26 °C
